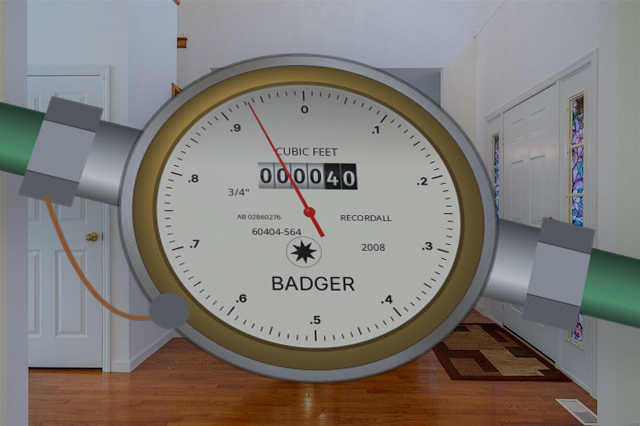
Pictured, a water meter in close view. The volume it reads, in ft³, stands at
39.93 ft³
